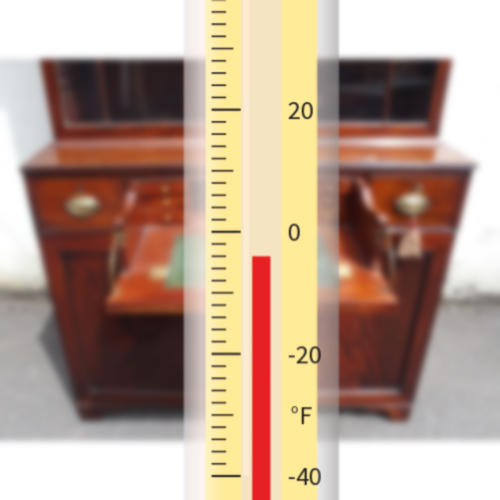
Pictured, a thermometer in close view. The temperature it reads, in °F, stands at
-4 °F
